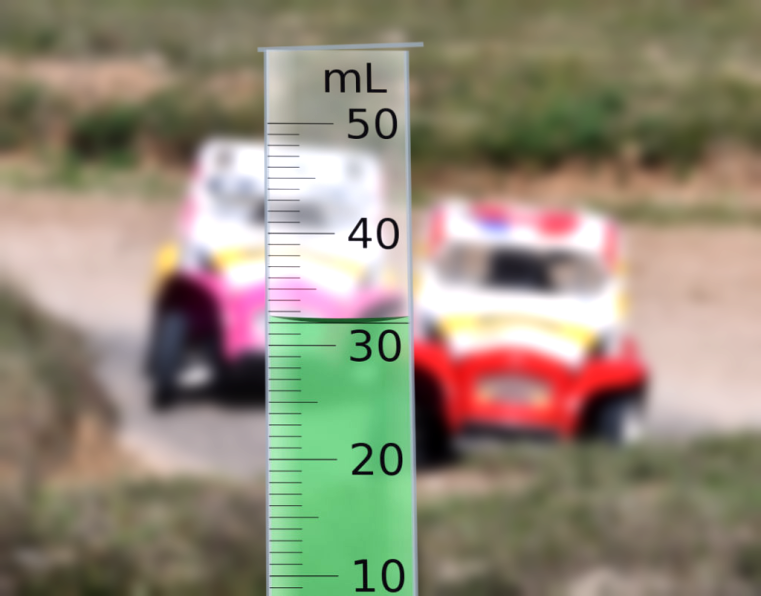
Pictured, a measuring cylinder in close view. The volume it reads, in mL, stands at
32 mL
